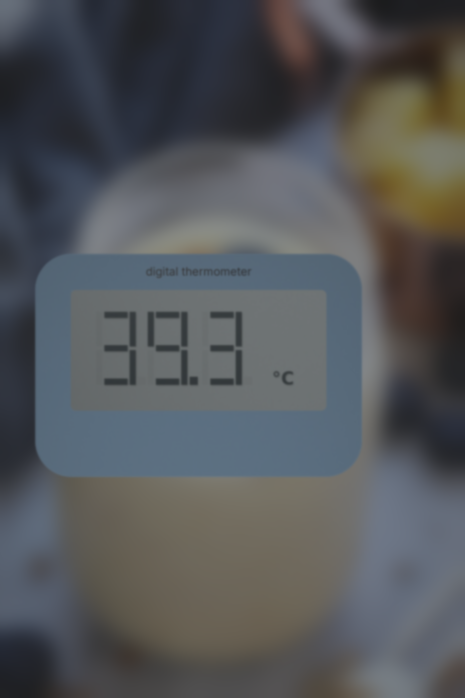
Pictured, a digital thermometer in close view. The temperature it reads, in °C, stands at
39.3 °C
